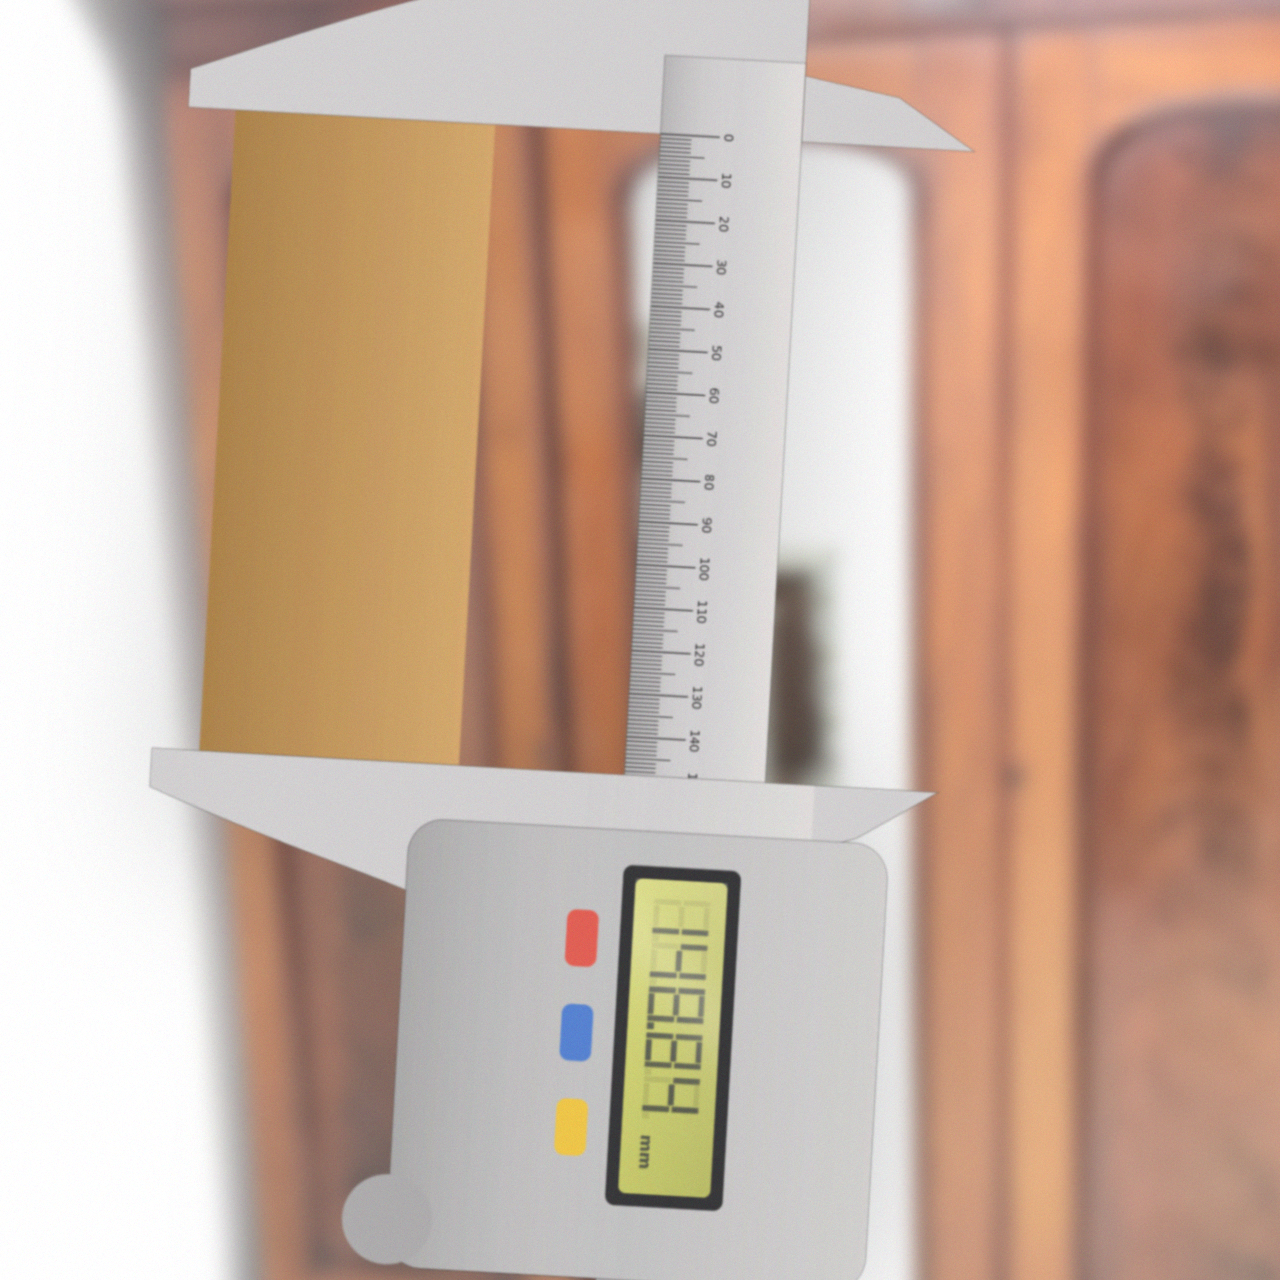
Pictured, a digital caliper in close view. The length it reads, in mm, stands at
148.84 mm
